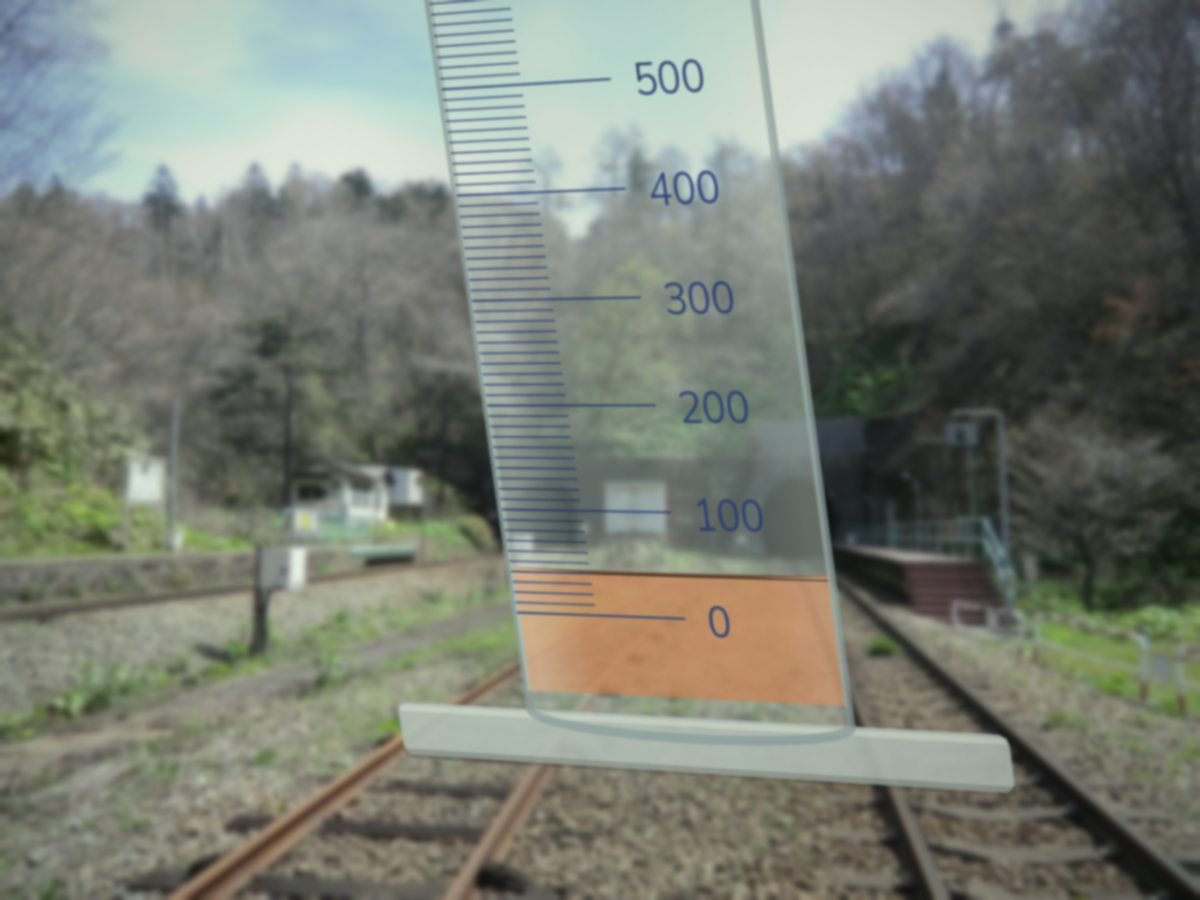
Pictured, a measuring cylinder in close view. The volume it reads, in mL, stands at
40 mL
